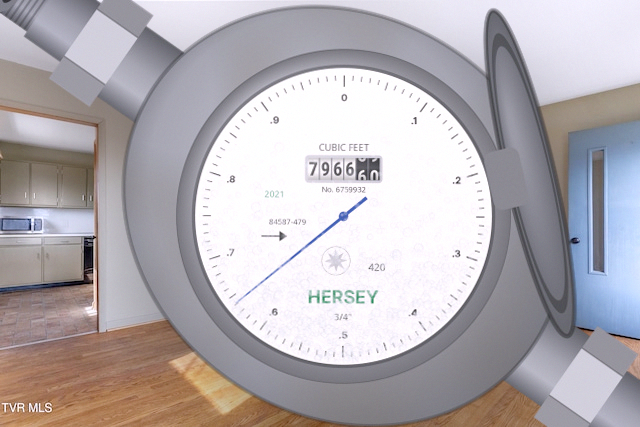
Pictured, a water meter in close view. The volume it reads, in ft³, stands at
796659.64 ft³
